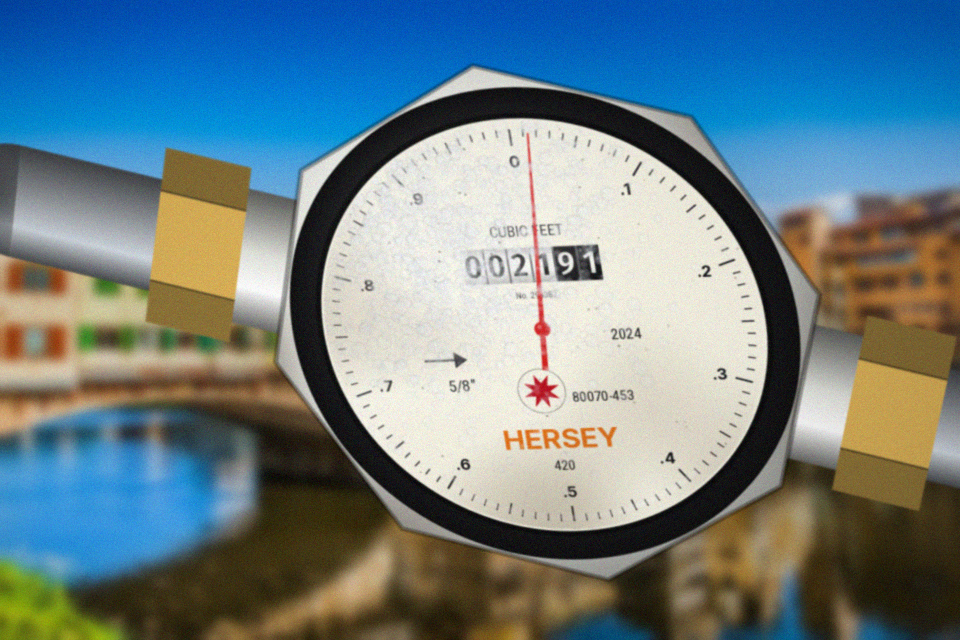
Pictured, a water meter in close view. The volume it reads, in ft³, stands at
2191.01 ft³
